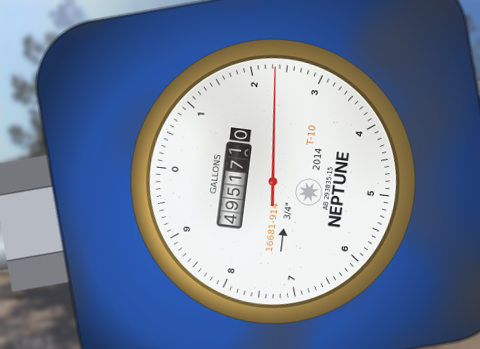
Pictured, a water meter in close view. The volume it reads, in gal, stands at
4951712.3 gal
